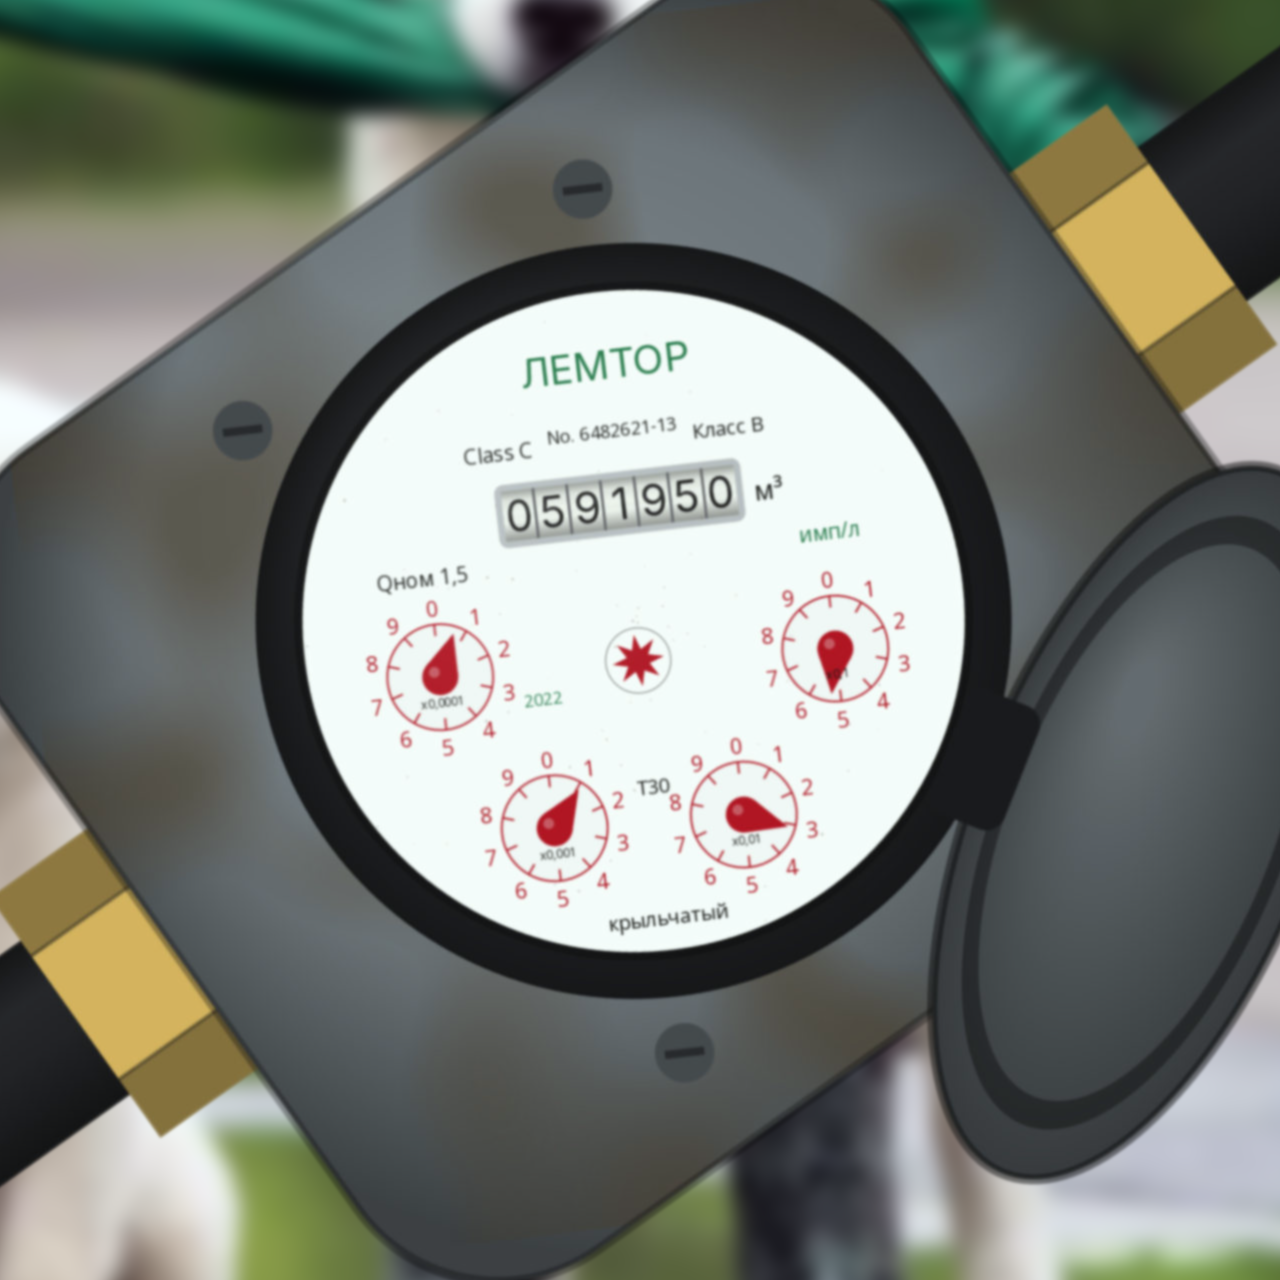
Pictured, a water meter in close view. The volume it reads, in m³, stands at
591950.5310 m³
